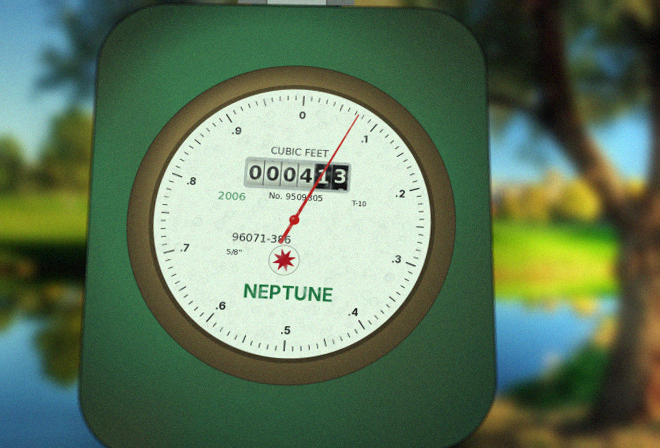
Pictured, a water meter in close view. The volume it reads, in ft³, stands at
413.07 ft³
